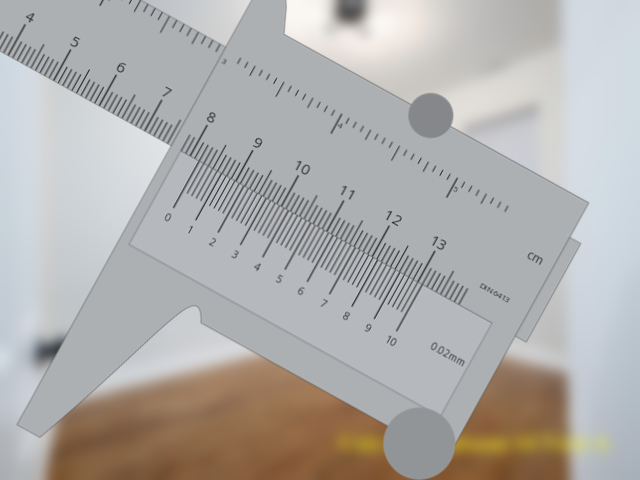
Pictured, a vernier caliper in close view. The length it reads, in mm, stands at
82.0 mm
